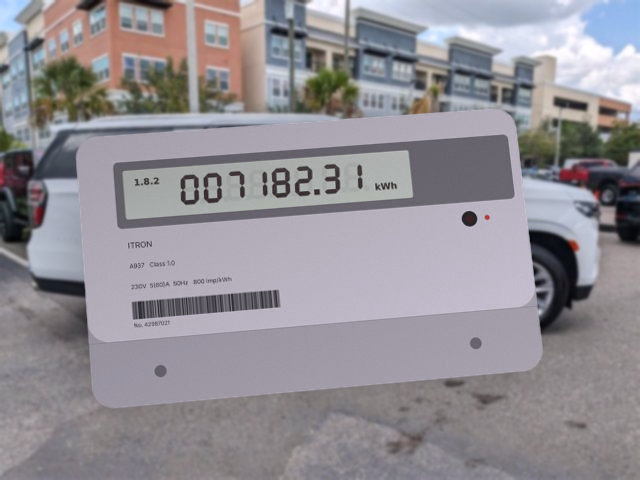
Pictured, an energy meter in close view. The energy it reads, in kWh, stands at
7182.31 kWh
